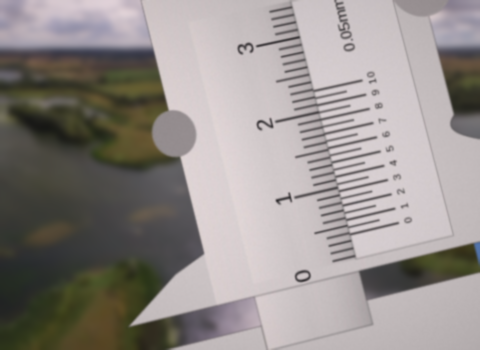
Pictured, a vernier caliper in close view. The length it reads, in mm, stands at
3.8 mm
